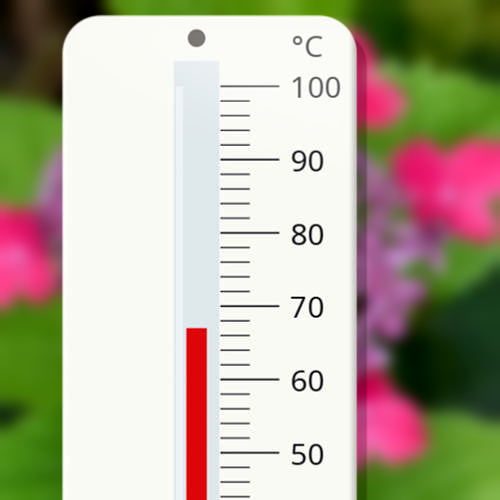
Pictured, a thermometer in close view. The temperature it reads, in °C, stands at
67 °C
